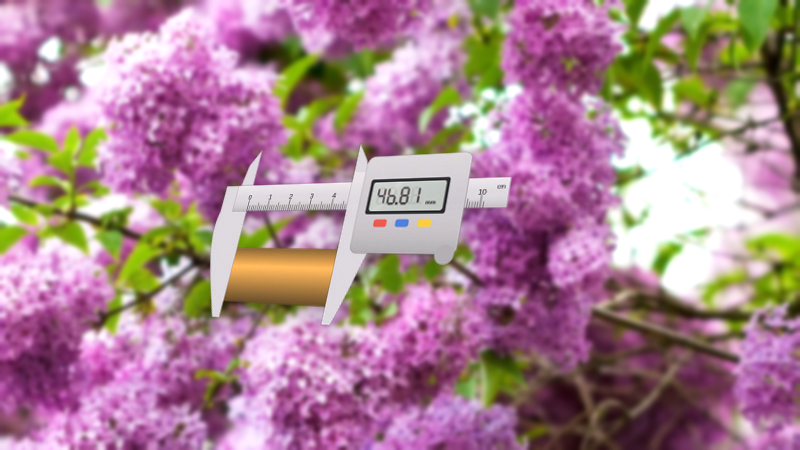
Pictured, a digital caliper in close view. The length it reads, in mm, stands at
46.81 mm
